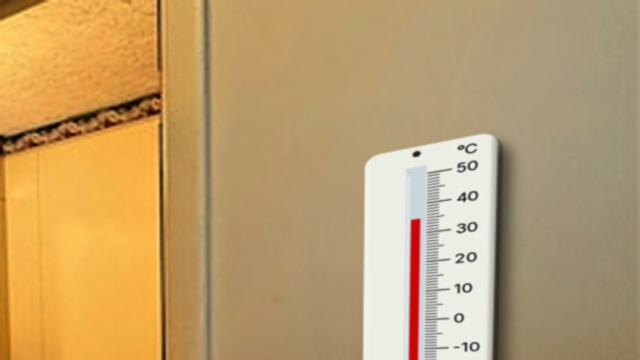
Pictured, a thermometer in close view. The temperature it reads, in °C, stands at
35 °C
